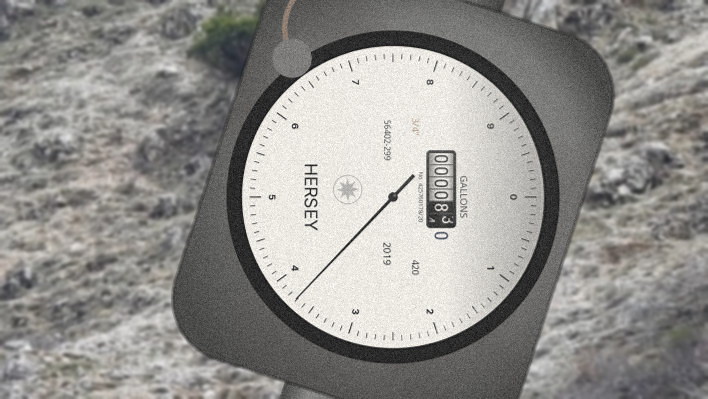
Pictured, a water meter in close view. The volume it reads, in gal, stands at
833.7 gal
